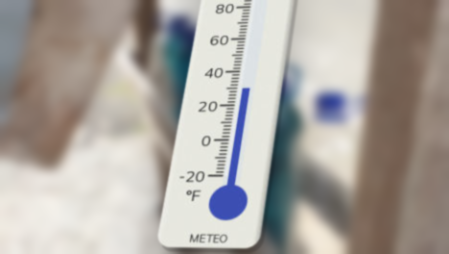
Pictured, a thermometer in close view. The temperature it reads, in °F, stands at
30 °F
